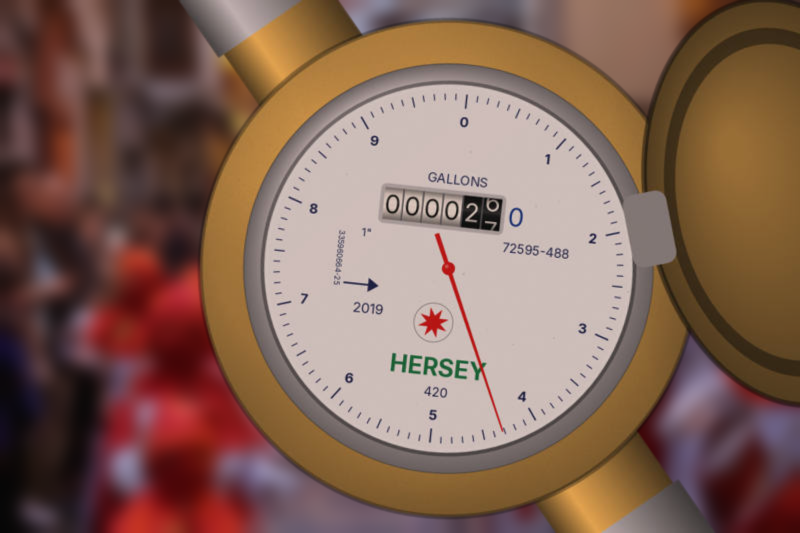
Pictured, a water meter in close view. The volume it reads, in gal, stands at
264.3 gal
